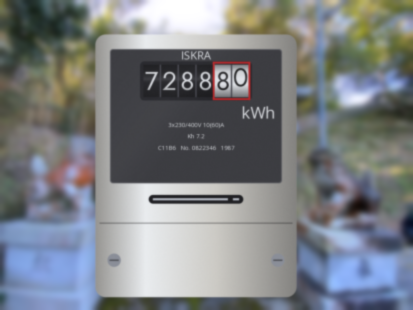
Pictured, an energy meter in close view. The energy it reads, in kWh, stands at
7288.80 kWh
